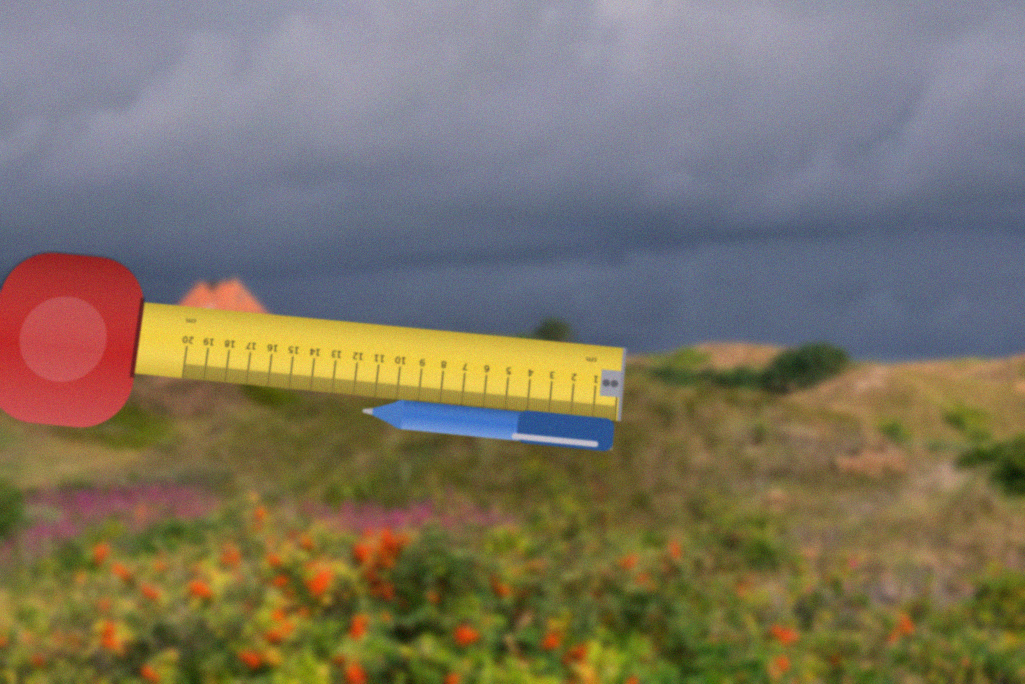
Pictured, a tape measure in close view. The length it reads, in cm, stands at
11.5 cm
